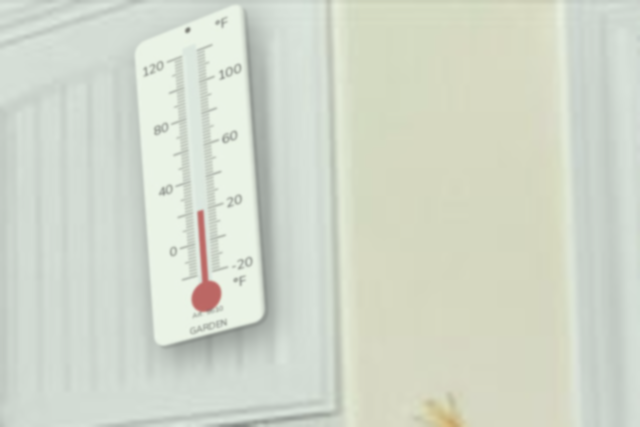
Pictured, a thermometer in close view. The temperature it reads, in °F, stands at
20 °F
